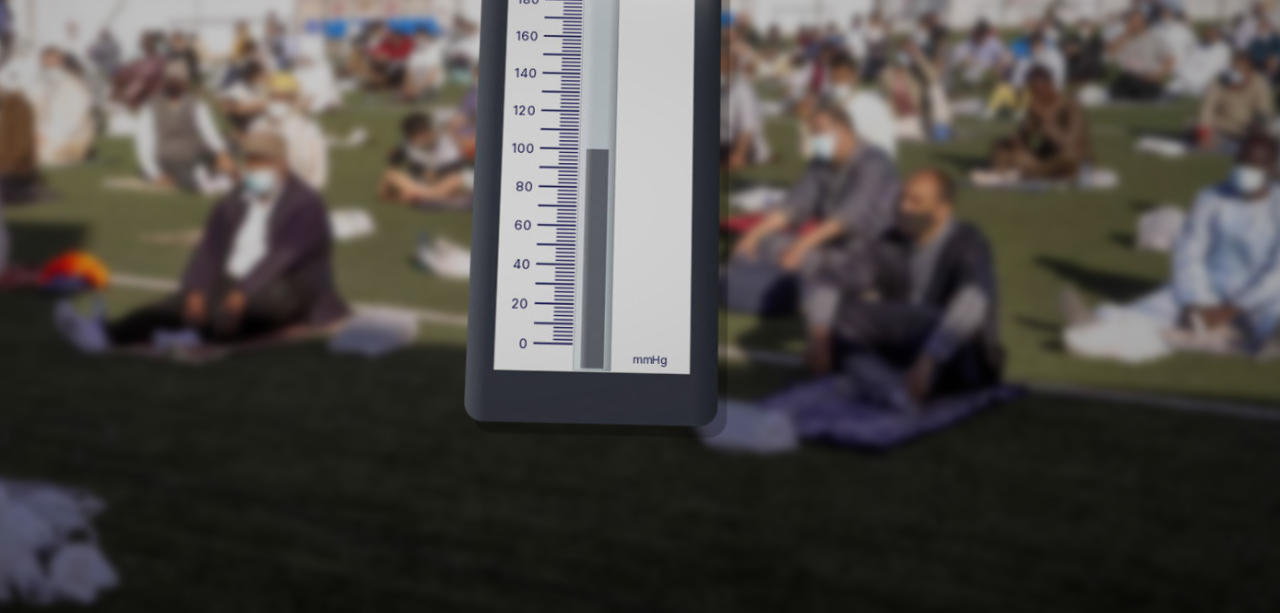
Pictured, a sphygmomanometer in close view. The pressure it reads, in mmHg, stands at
100 mmHg
